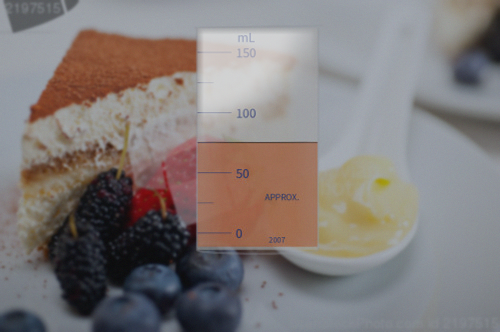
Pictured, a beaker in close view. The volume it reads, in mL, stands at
75 mL
